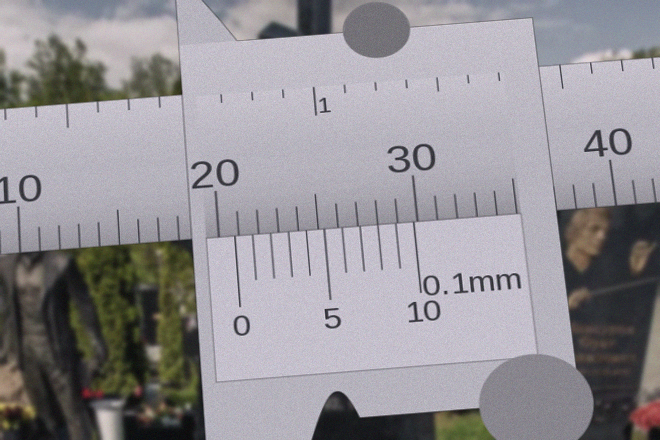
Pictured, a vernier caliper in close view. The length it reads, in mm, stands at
20.8 mm
